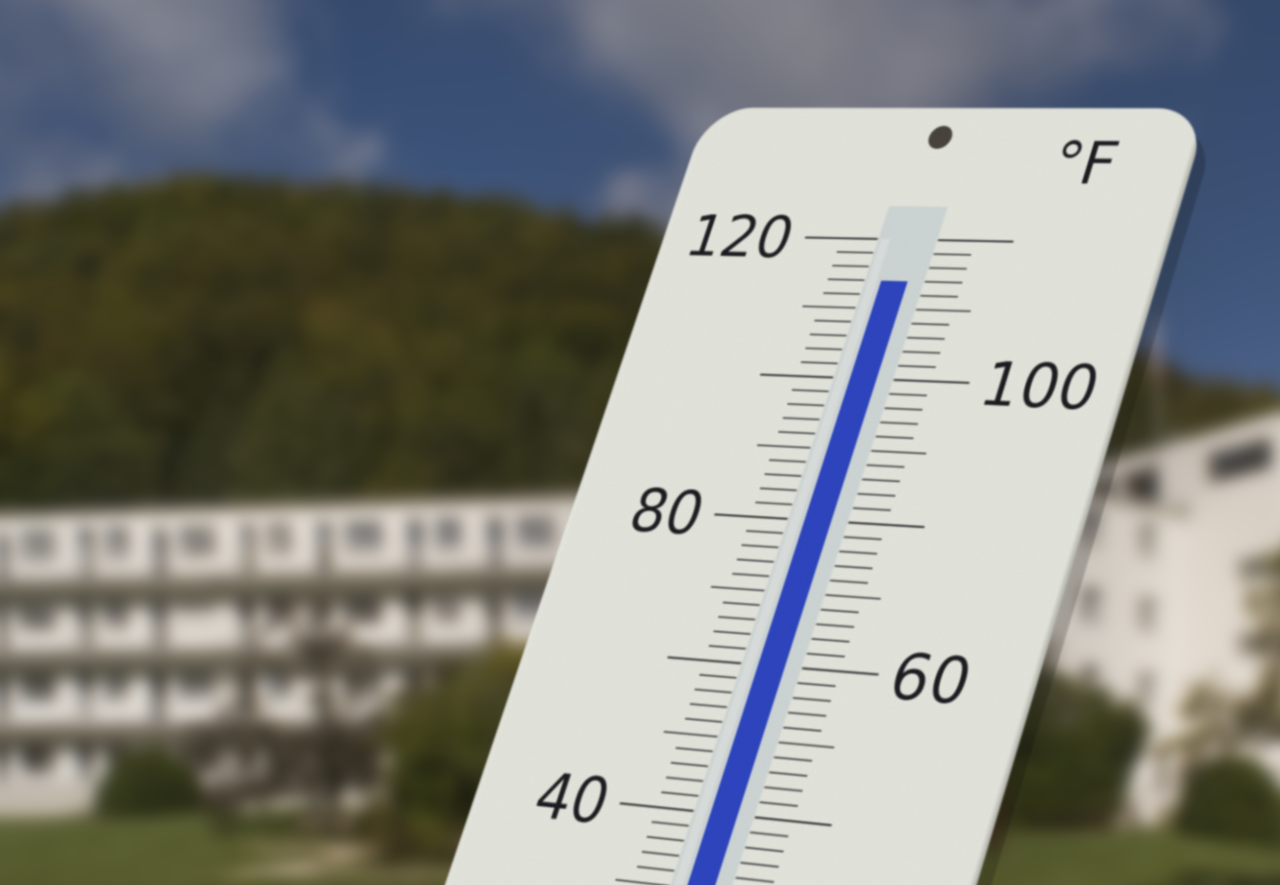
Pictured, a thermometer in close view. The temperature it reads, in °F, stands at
114 °F
